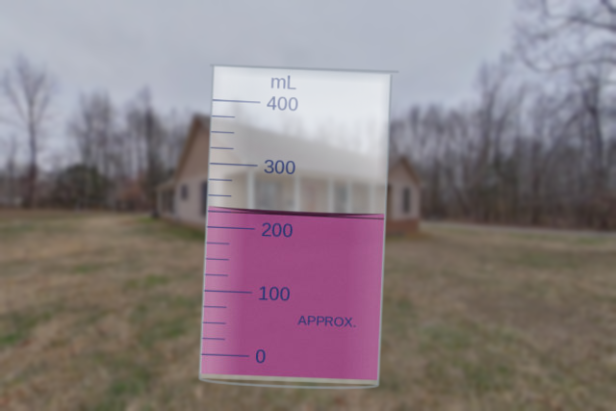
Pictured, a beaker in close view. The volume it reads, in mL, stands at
225 mL
